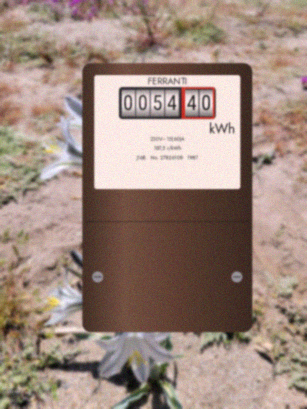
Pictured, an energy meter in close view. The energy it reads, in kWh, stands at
54.40 kWh
